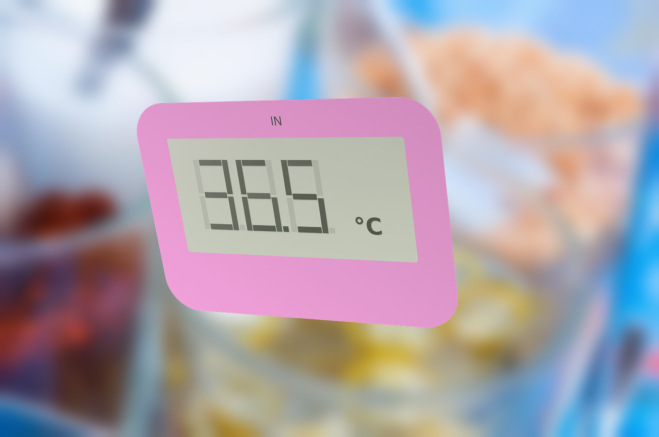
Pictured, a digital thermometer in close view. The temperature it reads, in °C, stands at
36.5 °C
